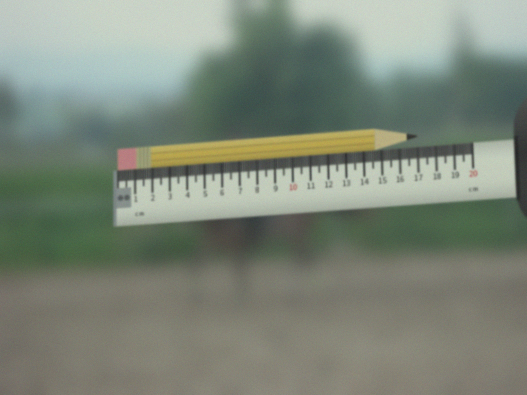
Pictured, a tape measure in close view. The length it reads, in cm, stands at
17 cm
